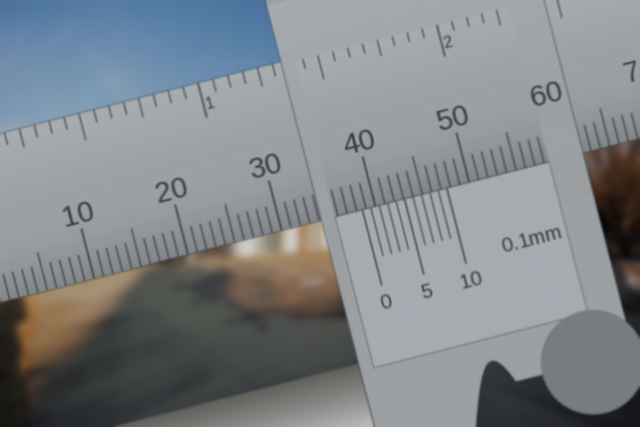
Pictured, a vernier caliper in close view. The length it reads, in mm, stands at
38.6 mm
